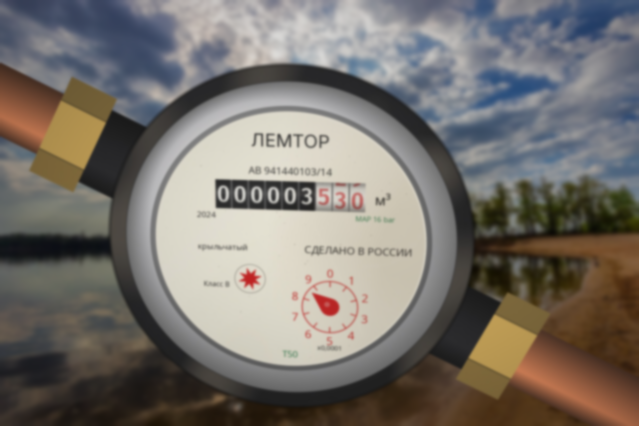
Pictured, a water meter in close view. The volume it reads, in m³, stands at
3.5298 m³
